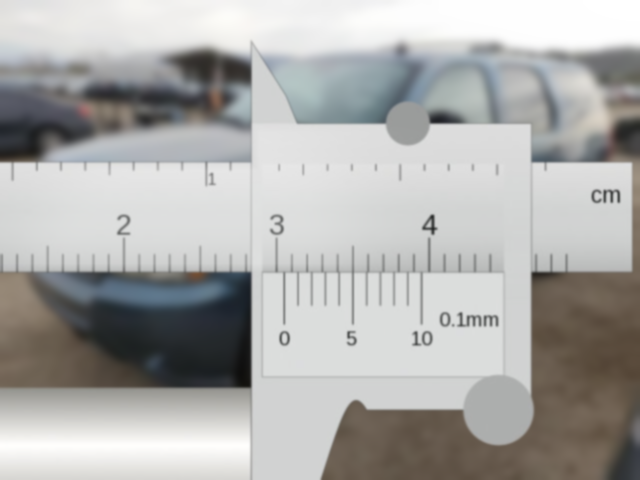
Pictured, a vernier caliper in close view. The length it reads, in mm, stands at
30.5 mm
